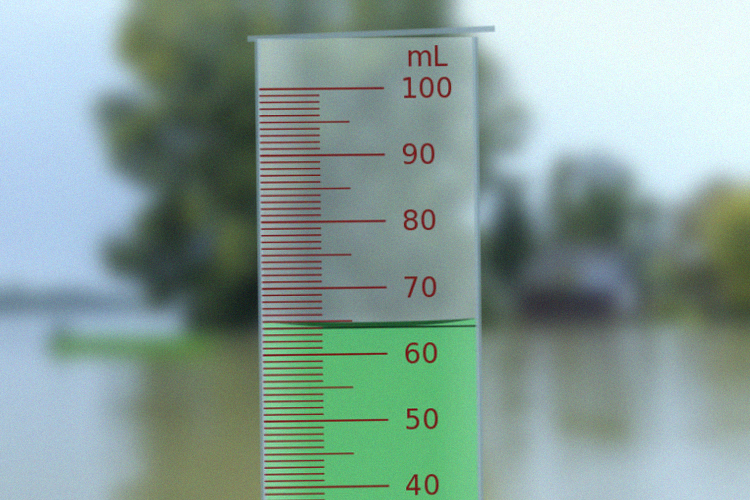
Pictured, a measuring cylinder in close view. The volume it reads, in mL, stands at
64 mL
